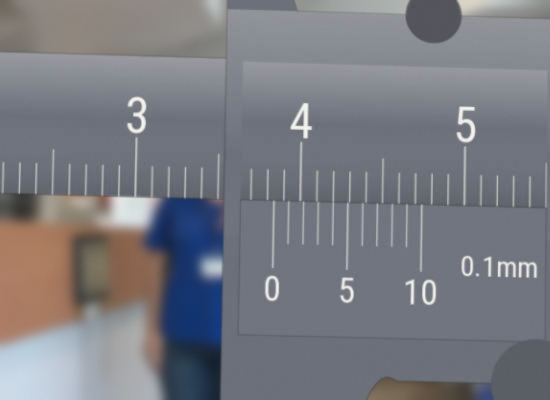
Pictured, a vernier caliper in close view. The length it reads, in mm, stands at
38.4 mm
